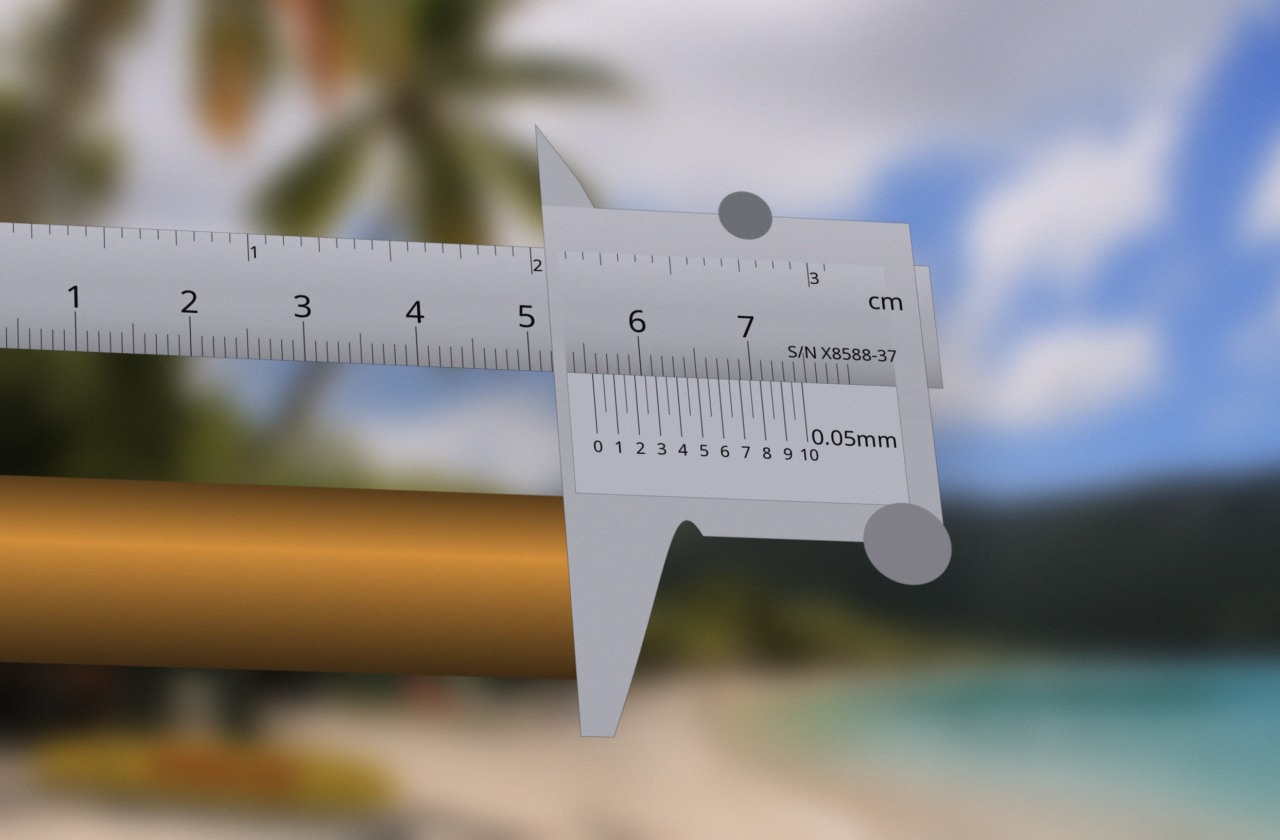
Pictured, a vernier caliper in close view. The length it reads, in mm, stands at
55.6 mm
